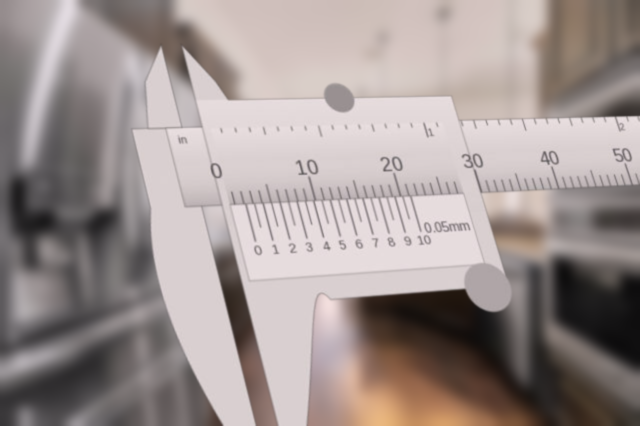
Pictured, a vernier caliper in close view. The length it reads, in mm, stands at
2.2 mm
